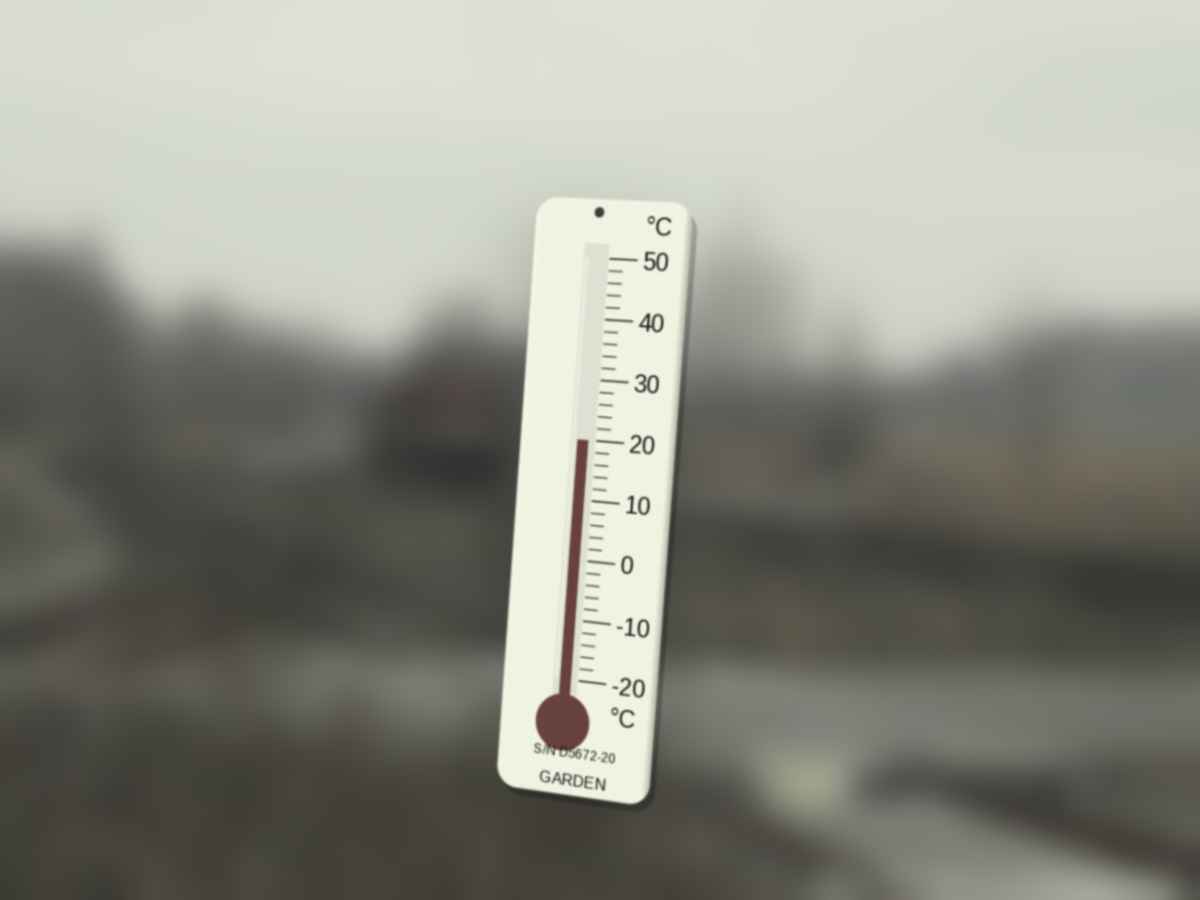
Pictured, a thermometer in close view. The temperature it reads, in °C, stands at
20 °C
